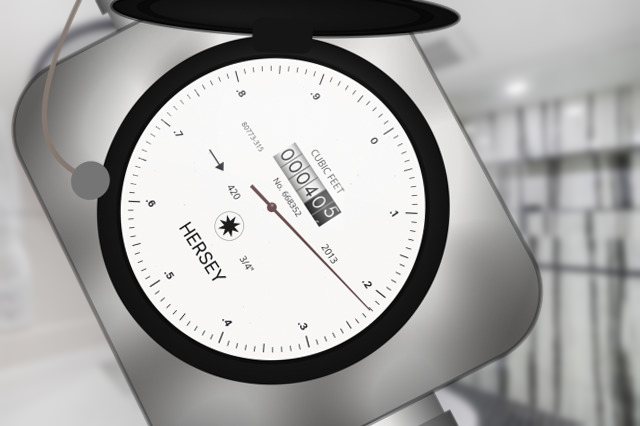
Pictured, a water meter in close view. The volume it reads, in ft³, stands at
405.22 ft³
